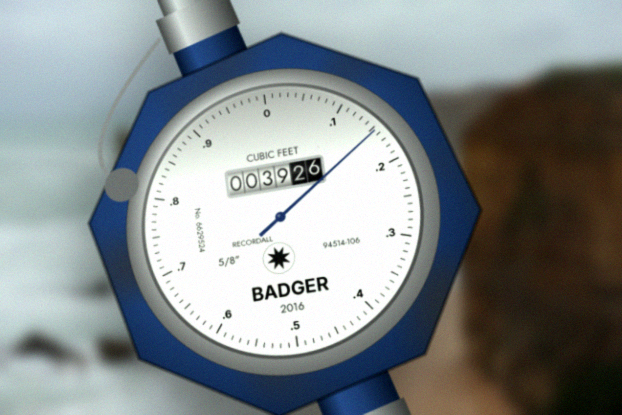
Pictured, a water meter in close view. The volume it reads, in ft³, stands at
3926.15 ft³
